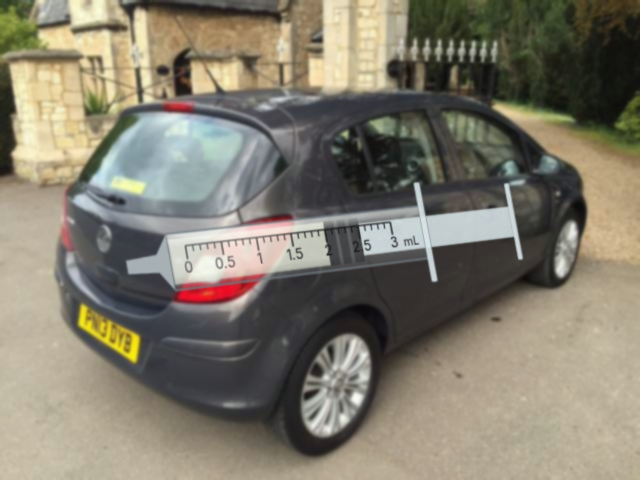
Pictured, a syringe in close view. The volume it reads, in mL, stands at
2 mL
